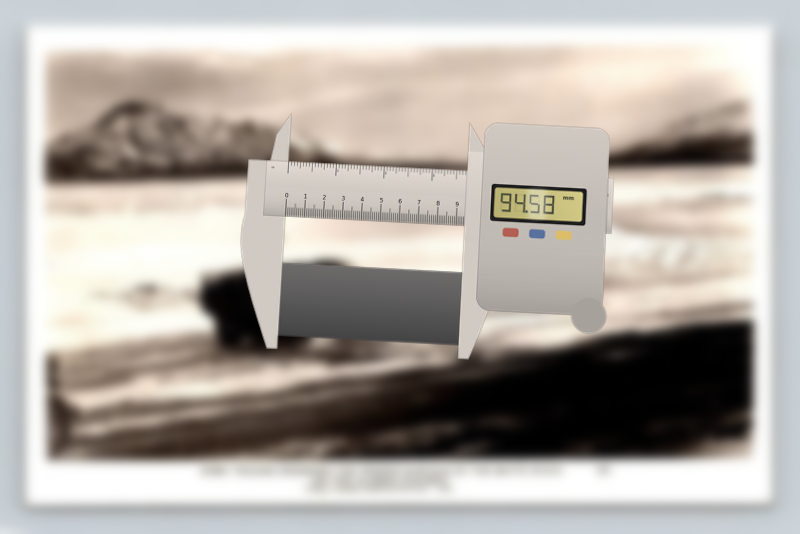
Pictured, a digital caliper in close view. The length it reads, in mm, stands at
94.58 mm
